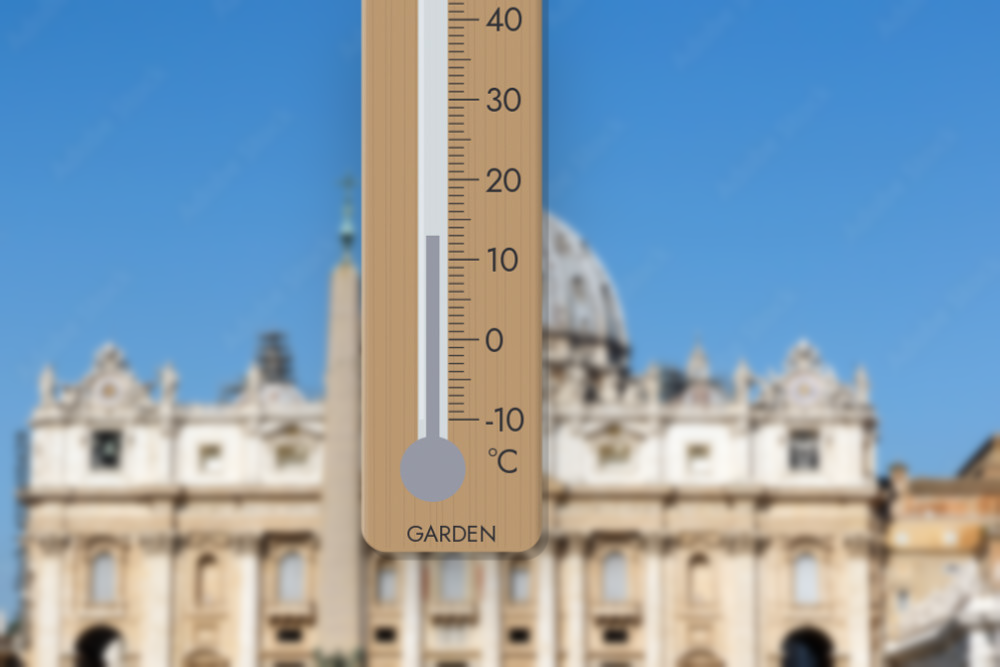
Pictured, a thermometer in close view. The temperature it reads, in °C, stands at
13 °C
